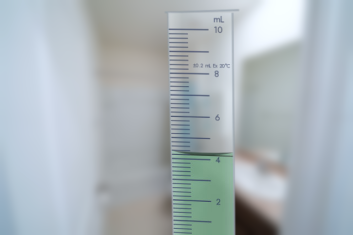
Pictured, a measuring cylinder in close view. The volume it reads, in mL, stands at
4.2 mL
